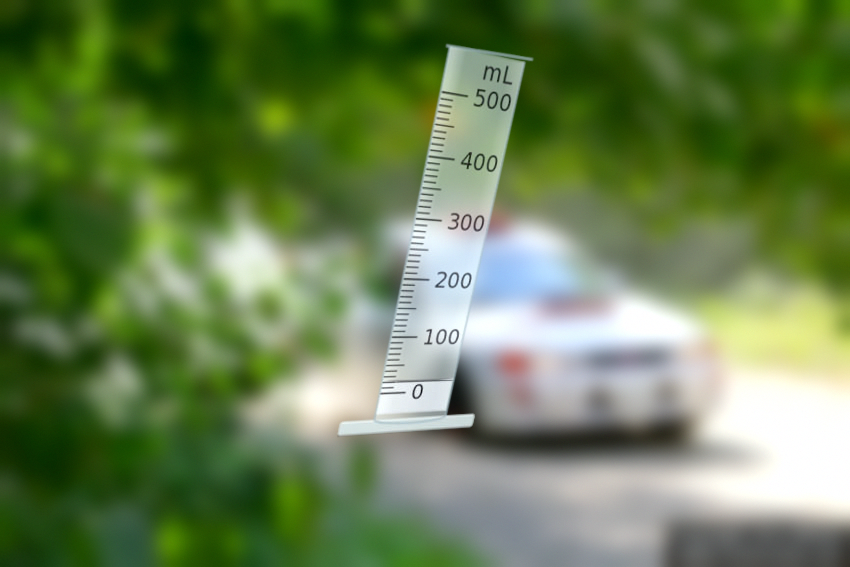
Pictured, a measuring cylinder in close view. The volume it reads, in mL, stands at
20 mL
